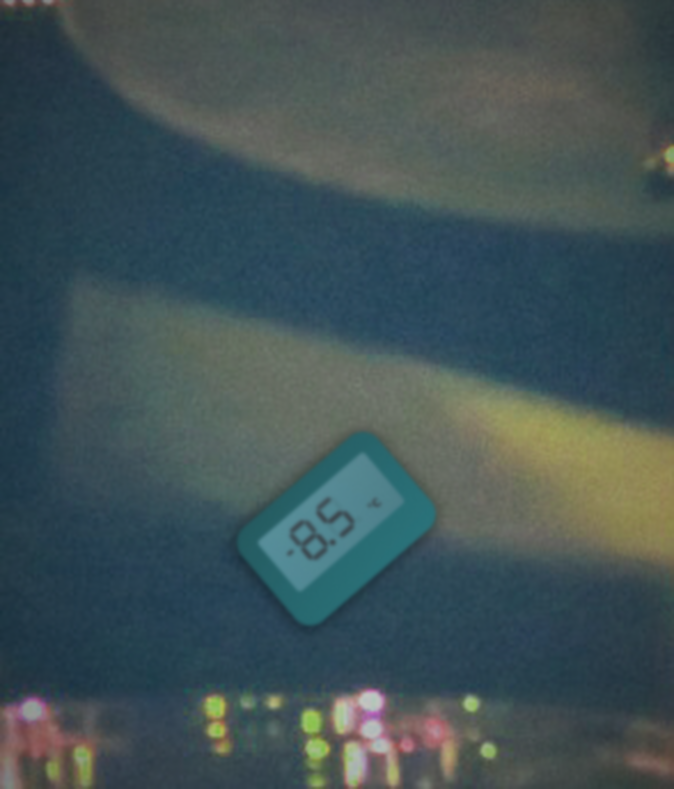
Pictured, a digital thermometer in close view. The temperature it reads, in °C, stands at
-8.5 °C
